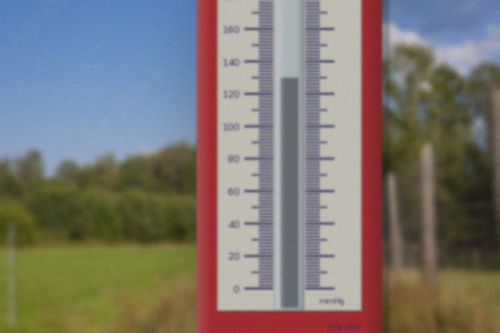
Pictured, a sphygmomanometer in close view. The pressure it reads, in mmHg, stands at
130 mmHg
